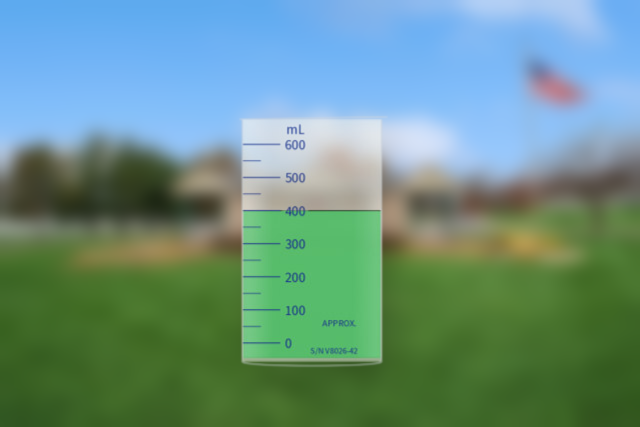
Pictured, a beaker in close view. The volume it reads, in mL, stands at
400 mL
